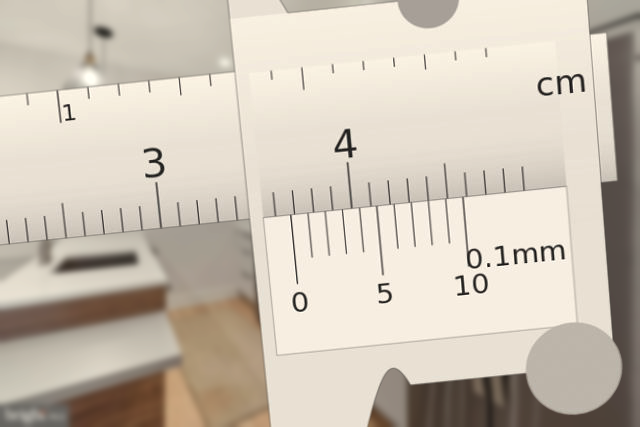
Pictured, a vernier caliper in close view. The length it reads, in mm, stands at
36.8 mm
